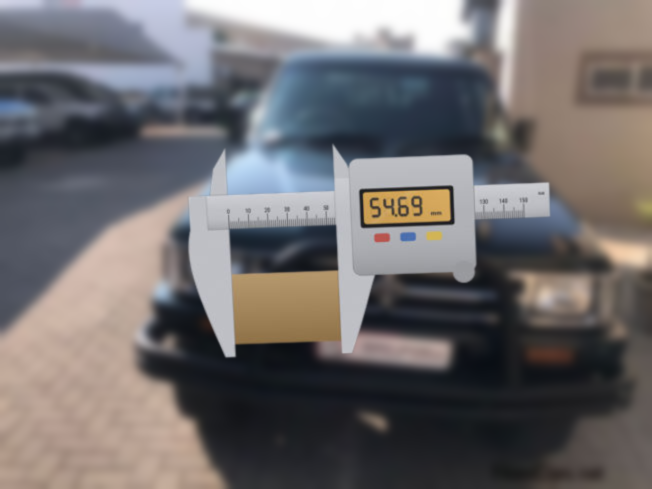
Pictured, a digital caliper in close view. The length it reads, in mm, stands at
54.69 mm
